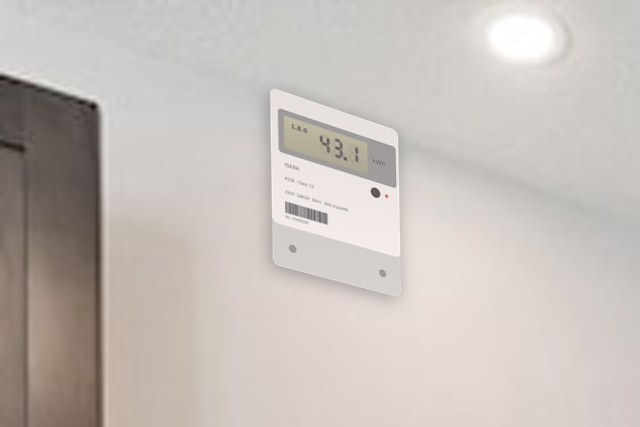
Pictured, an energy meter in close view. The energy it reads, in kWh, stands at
43.1 kWh
